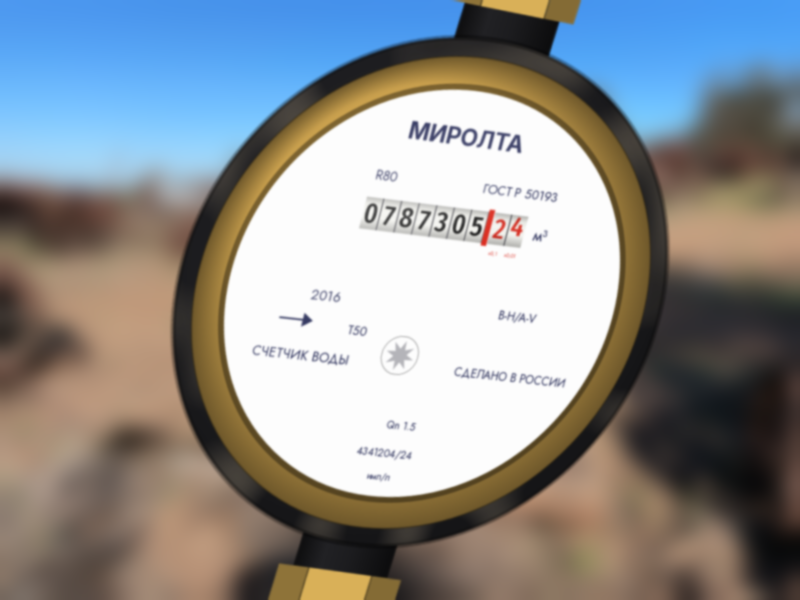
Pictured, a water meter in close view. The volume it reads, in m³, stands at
787305.24 m³
